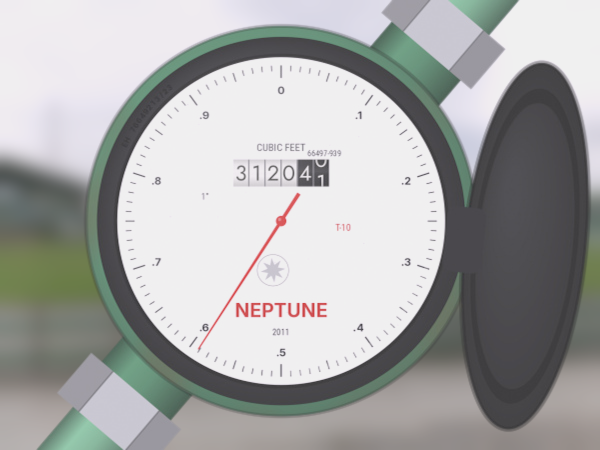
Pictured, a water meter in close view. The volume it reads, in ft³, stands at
312040.59 ft³
